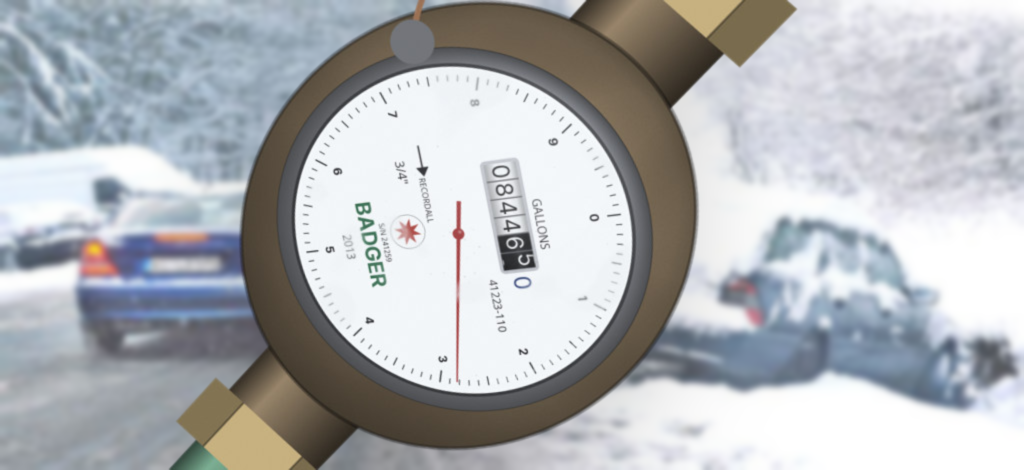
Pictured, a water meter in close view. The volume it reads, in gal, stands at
844652.8 gal
